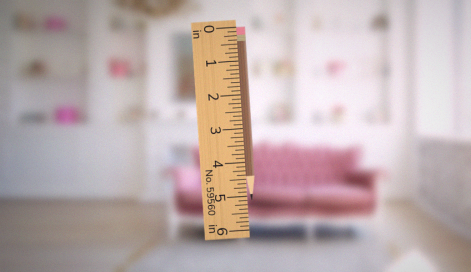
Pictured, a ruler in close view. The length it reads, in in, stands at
5.125 in
